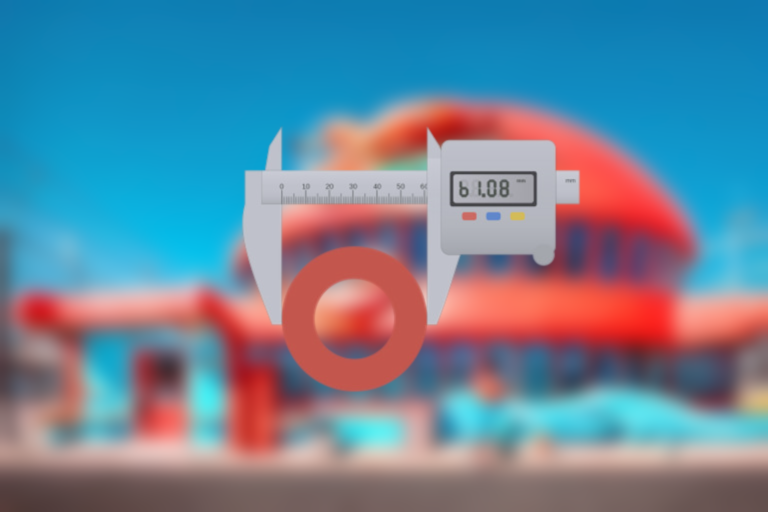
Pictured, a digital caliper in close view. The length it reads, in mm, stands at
61.08 mm
